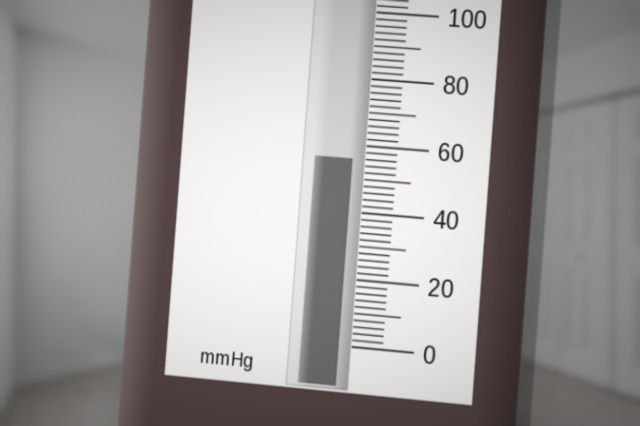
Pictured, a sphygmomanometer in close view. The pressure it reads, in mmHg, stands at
56 mmHg
